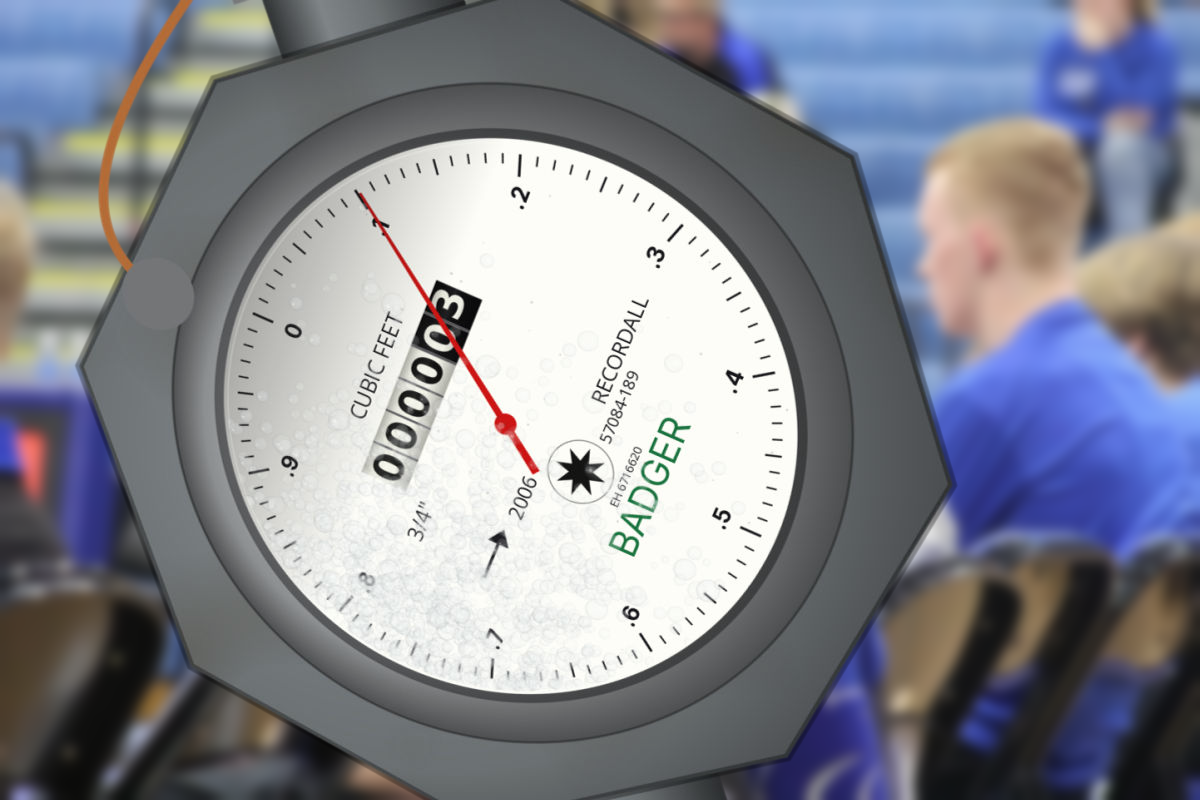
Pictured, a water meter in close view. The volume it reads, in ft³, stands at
3.10 ft³
